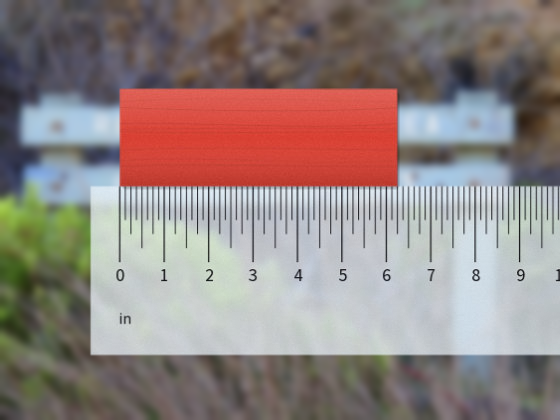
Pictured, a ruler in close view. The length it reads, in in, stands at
6.25 in
